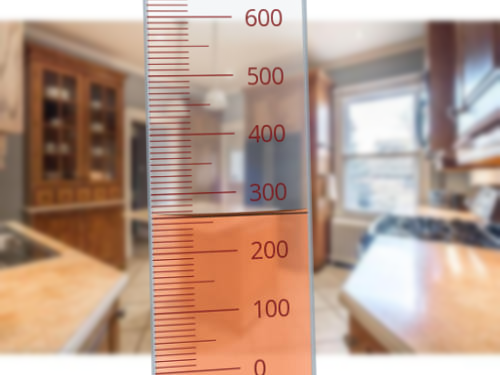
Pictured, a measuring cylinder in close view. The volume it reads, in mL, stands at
260 mL
